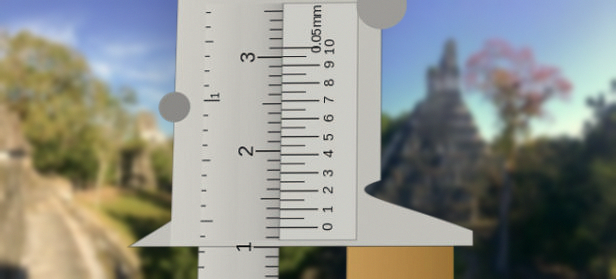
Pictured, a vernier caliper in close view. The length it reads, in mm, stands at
12.0 mm
